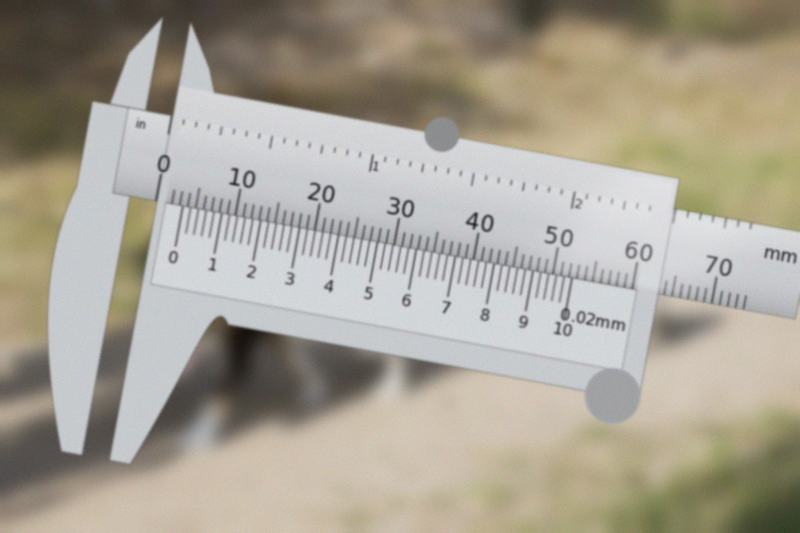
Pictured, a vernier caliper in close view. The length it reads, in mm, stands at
3.4 mm
